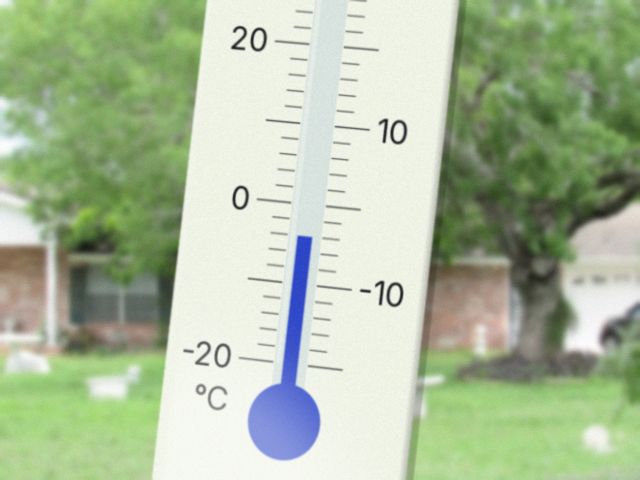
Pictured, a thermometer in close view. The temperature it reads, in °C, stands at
-4 °C
